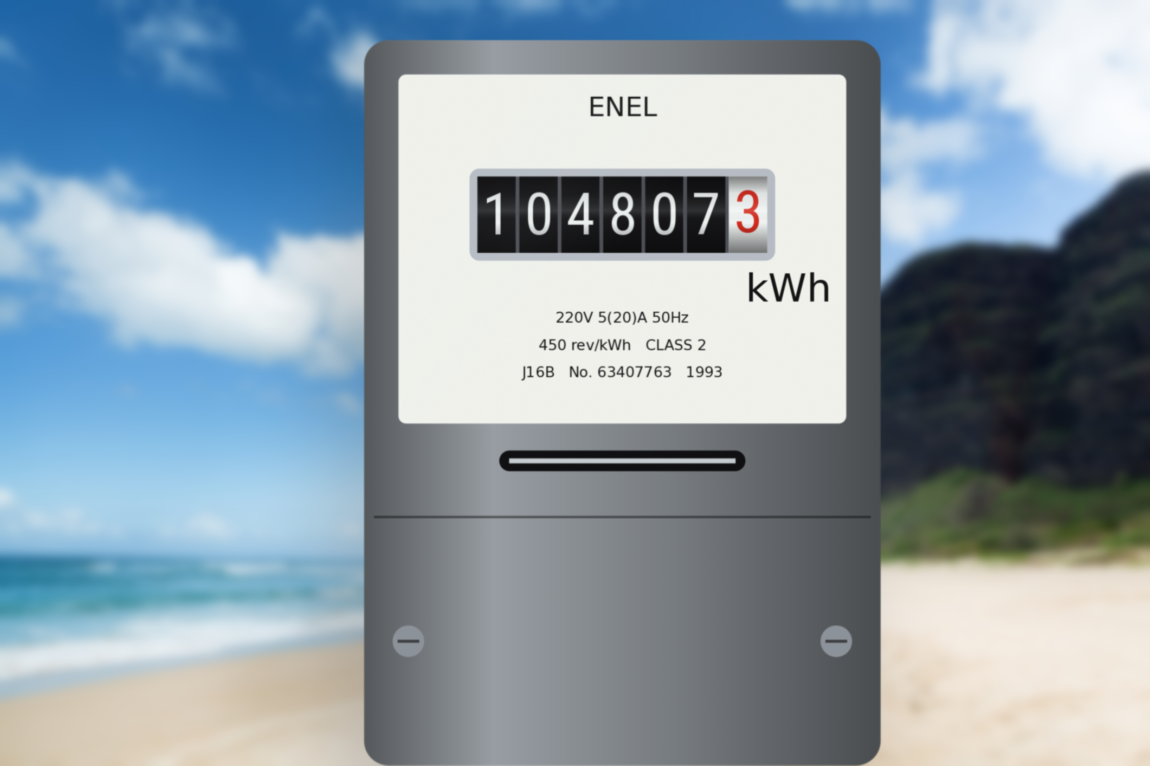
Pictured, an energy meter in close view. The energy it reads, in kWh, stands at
104807.3 kWh
